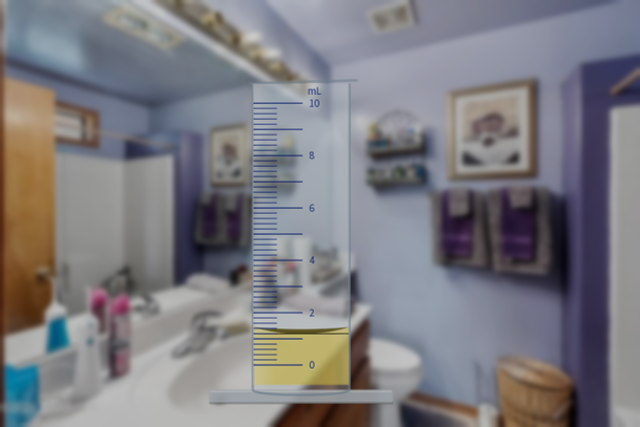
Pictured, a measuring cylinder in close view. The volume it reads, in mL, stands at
1.2 mL
